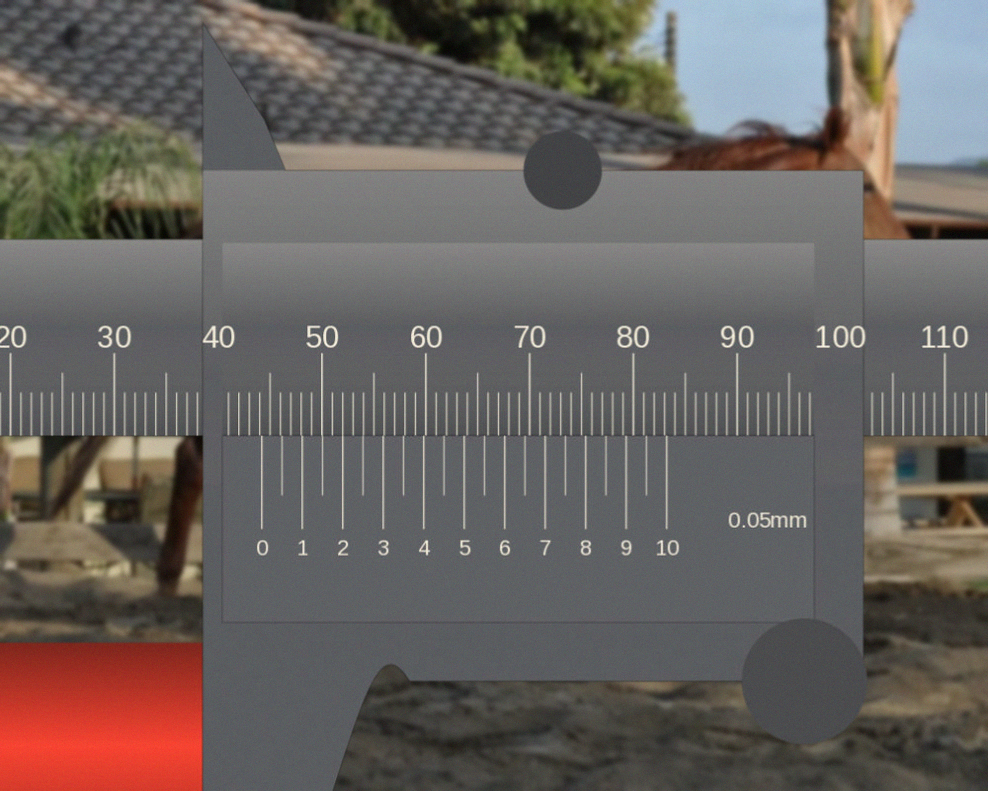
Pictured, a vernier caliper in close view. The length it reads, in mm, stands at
44.2 mm
